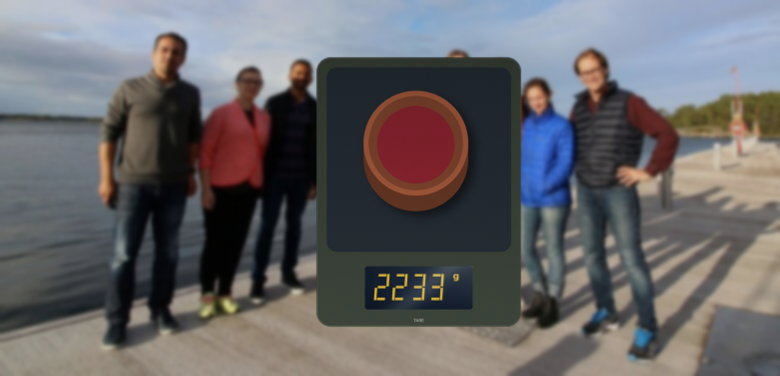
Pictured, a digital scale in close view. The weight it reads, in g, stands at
2233 g
